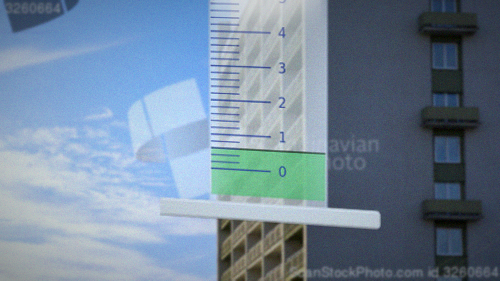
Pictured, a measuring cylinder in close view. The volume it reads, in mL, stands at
0.6 mL
